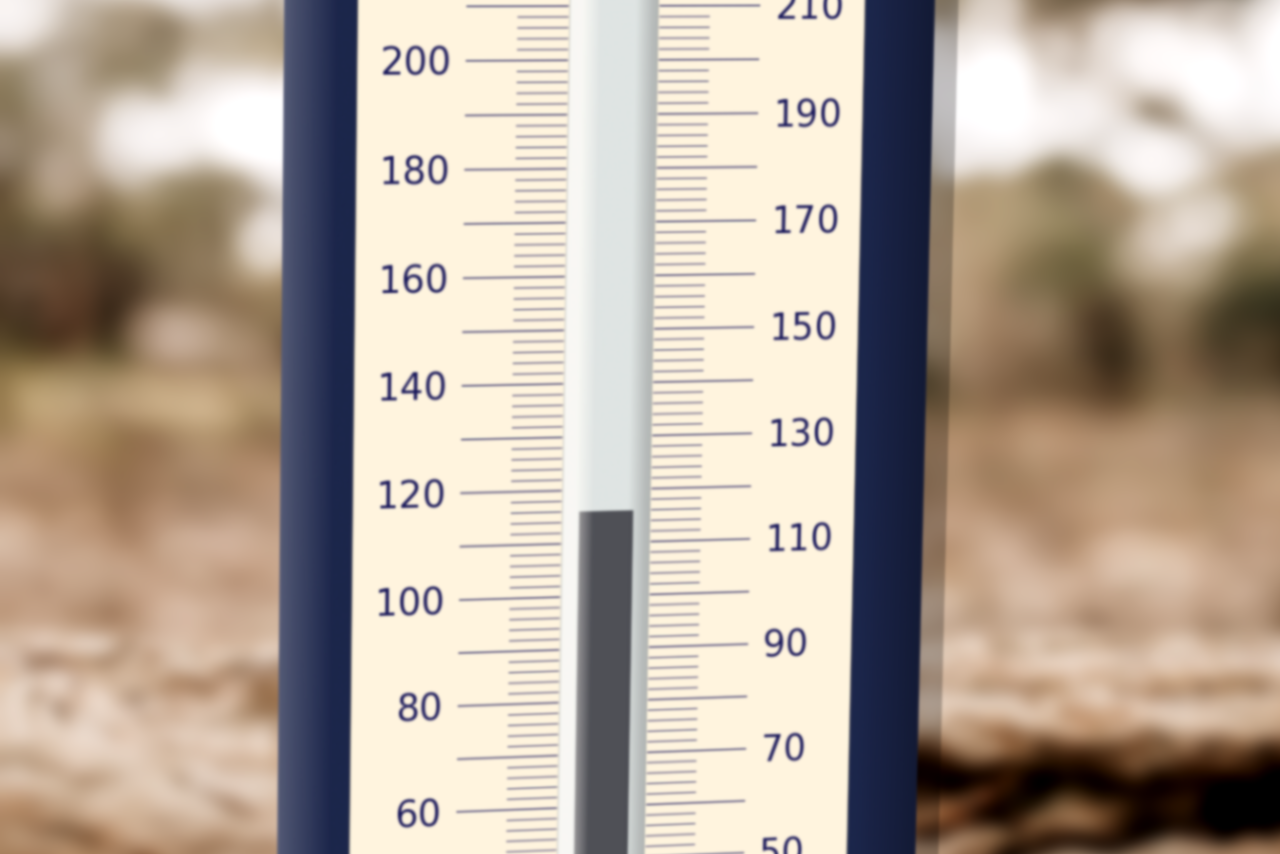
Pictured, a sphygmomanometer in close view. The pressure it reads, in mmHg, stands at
116 mmHg
